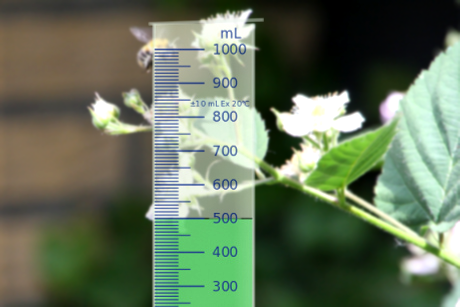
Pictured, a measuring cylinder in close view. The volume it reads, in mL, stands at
500 mL
